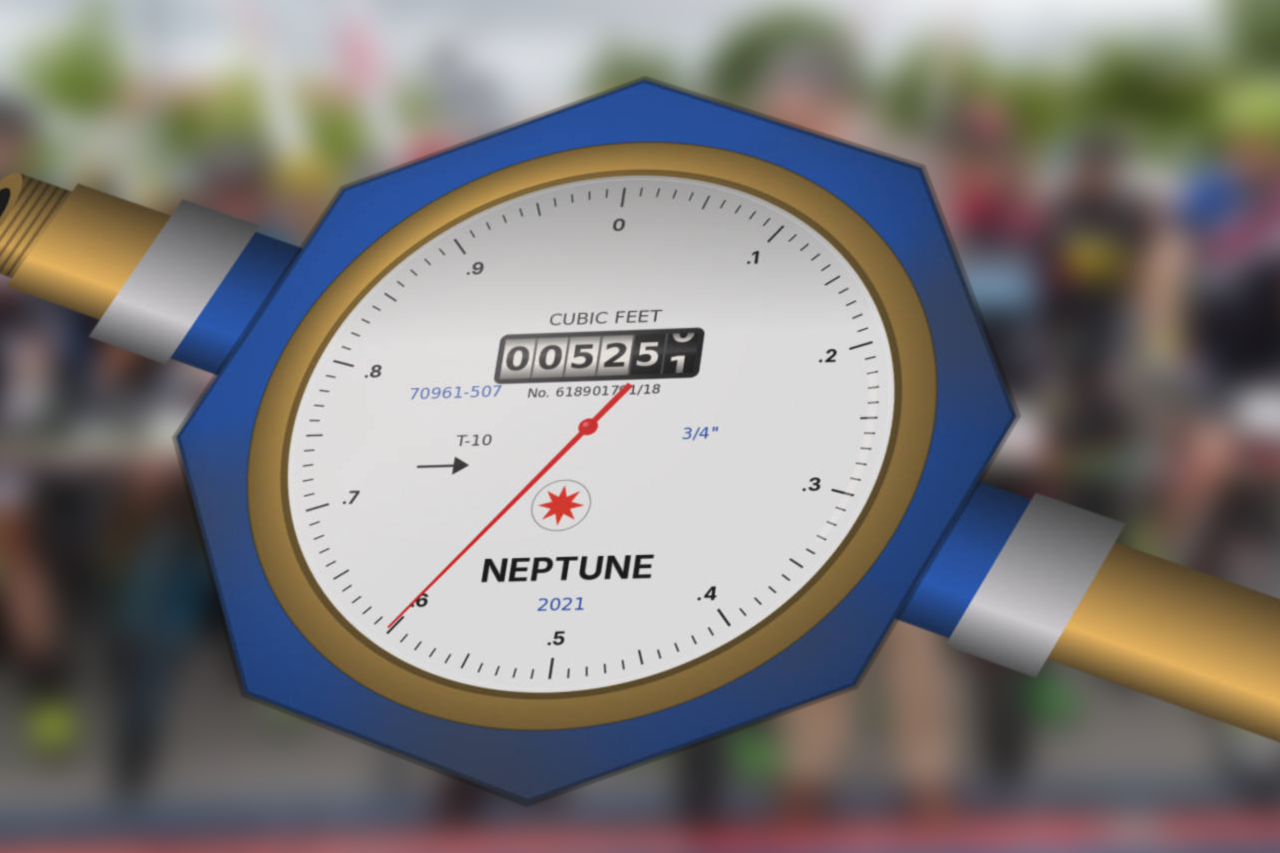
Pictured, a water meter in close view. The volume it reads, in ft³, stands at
5250.60 ft³
